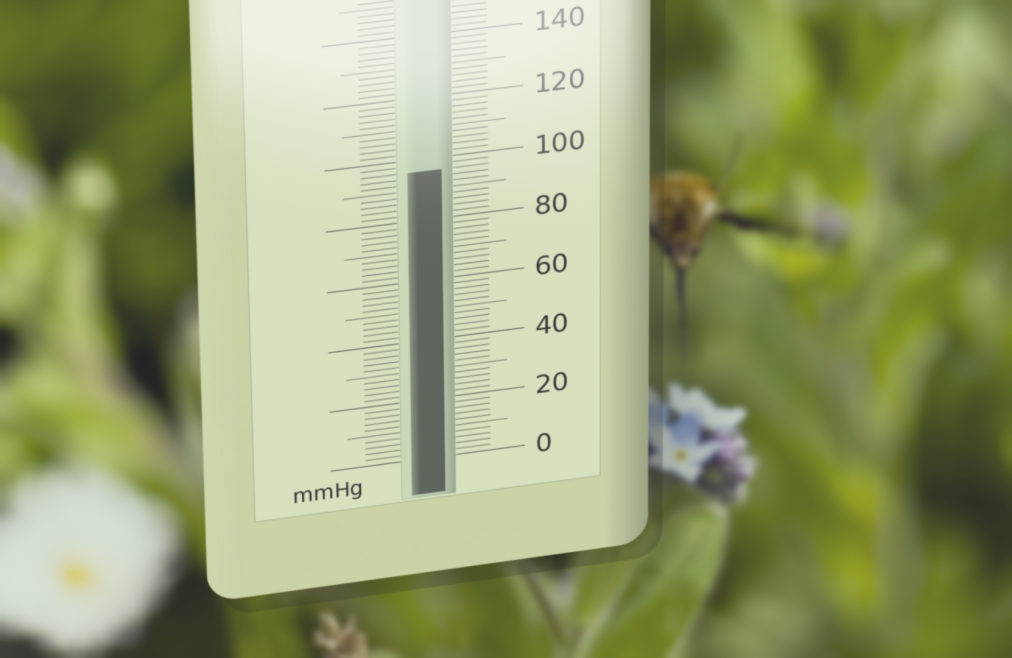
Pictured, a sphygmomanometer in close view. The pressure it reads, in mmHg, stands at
96 mmHg
